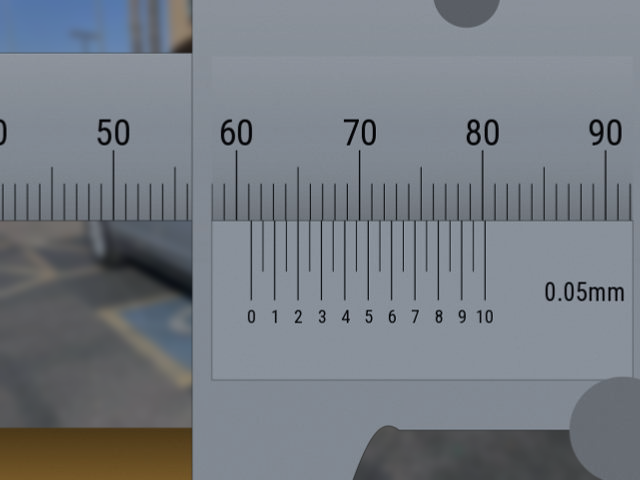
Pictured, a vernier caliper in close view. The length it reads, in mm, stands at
61.2 mm
